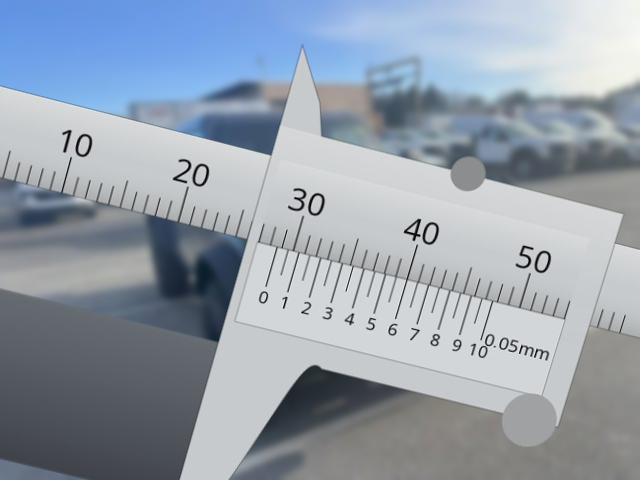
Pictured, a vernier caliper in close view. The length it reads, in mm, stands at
28.6 mm
